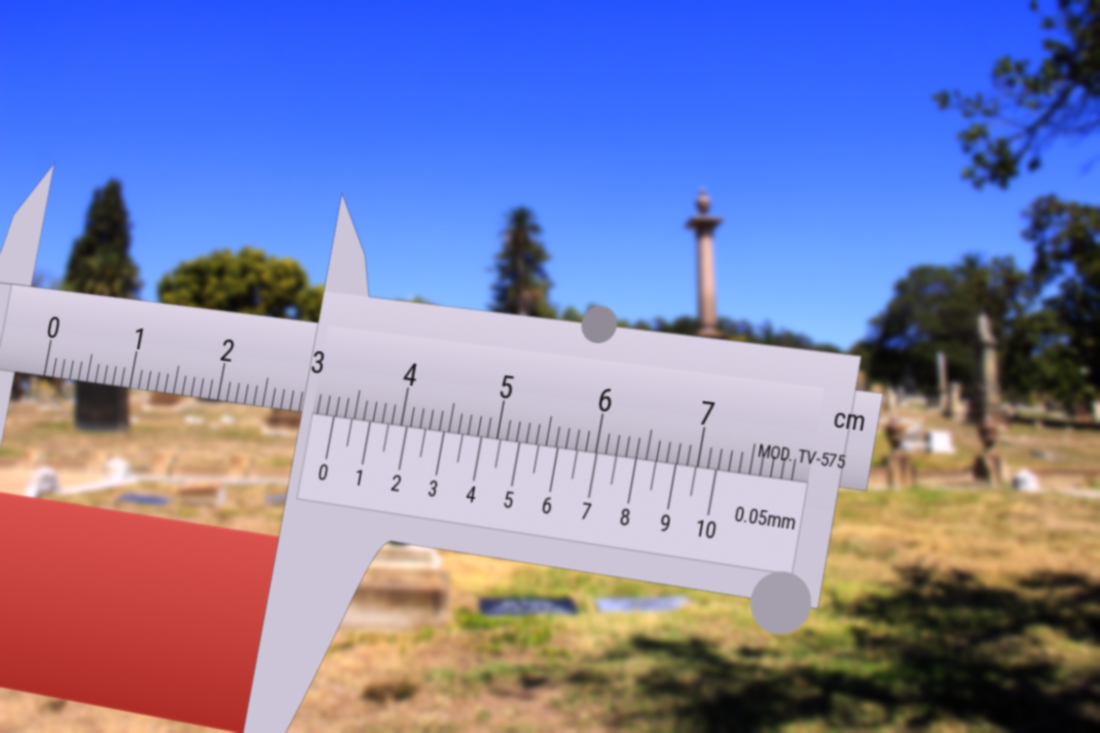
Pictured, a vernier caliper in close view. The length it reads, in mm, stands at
32.8 mm
